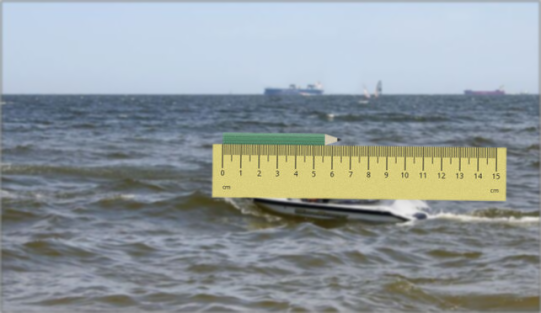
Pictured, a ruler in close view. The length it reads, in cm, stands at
6.5 cm
